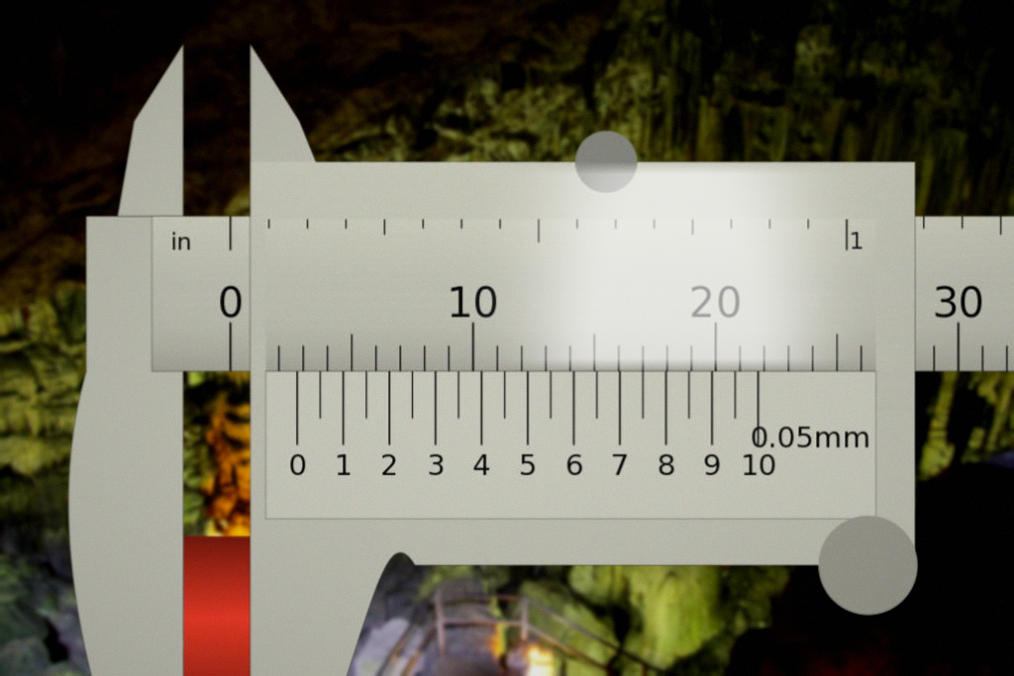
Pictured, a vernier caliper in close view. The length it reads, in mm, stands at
2.75 mm
